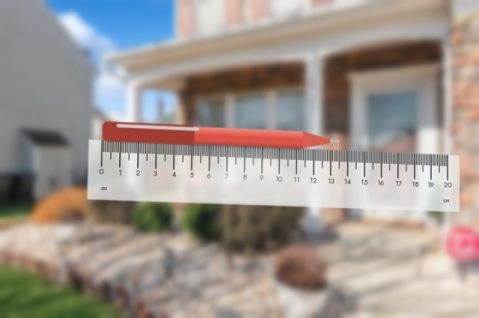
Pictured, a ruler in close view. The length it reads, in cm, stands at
13.5 cm
